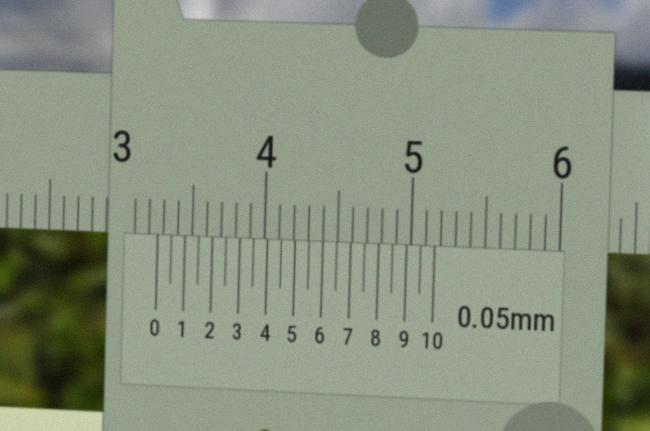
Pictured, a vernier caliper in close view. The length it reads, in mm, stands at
32.6 mm
